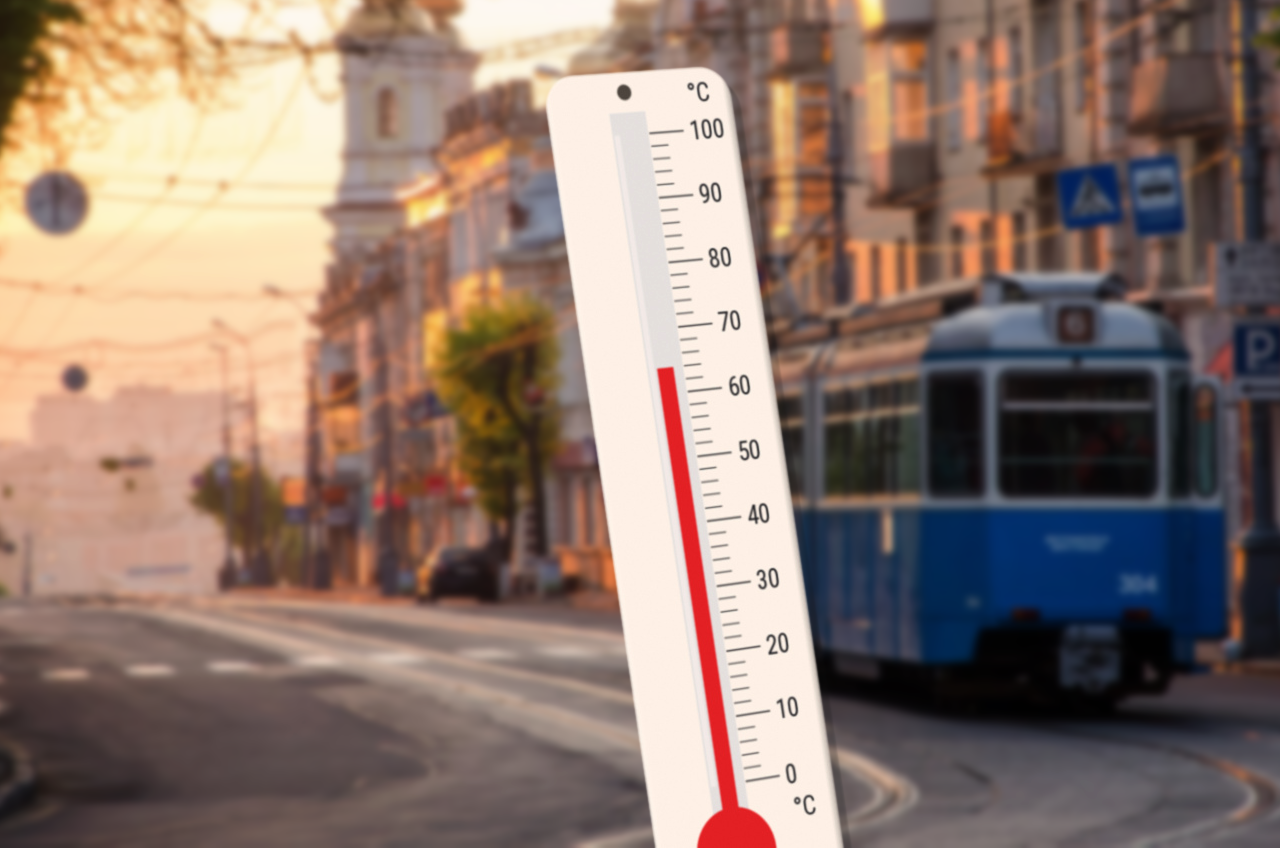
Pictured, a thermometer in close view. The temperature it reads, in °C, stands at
64 °C
